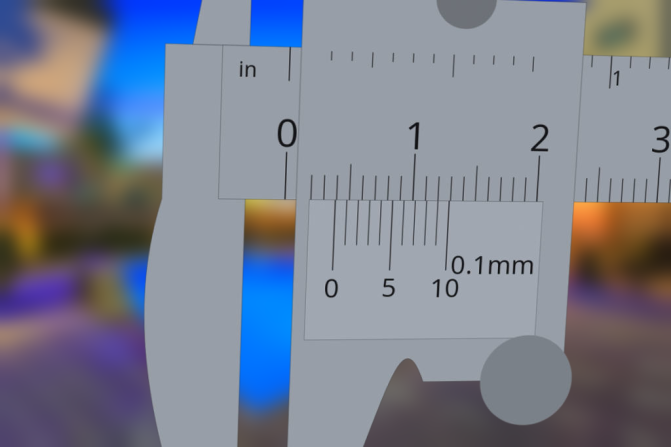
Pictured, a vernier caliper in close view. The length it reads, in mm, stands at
3.9 mm
